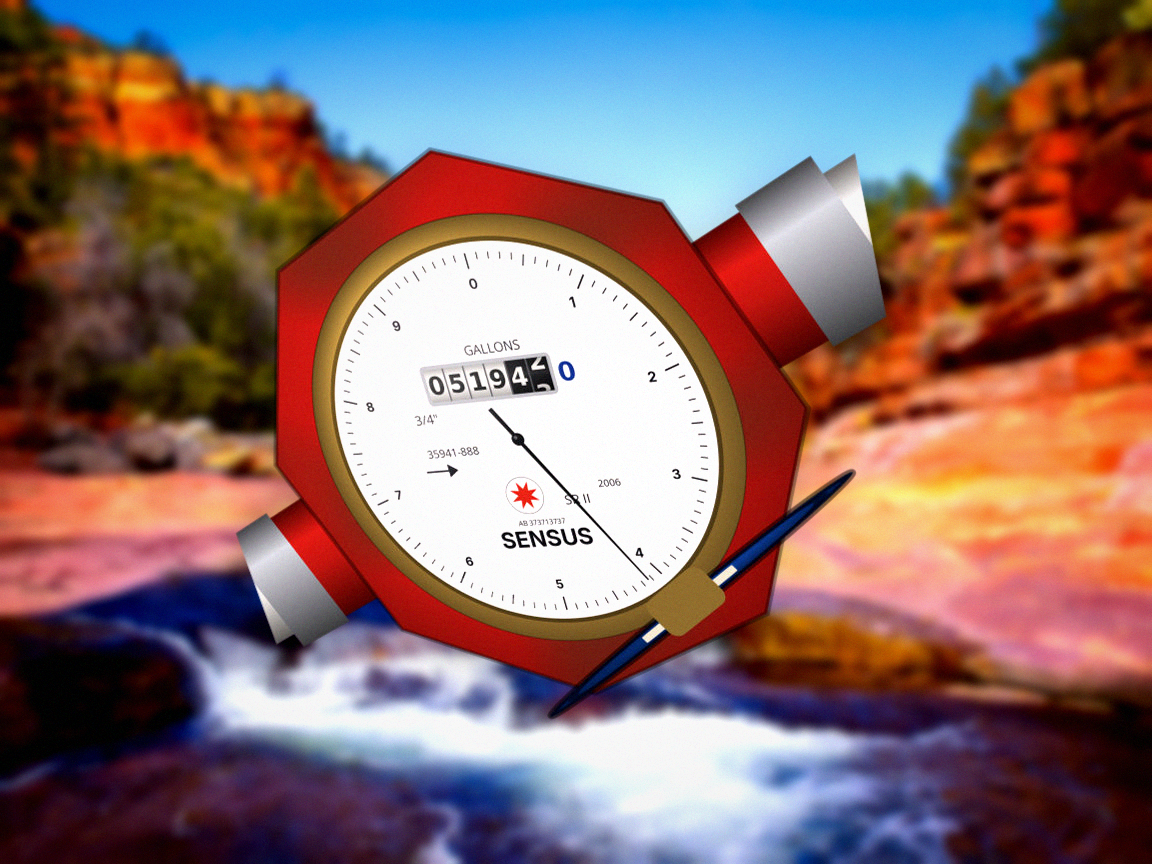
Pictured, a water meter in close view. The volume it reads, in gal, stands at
519424.1 gal
